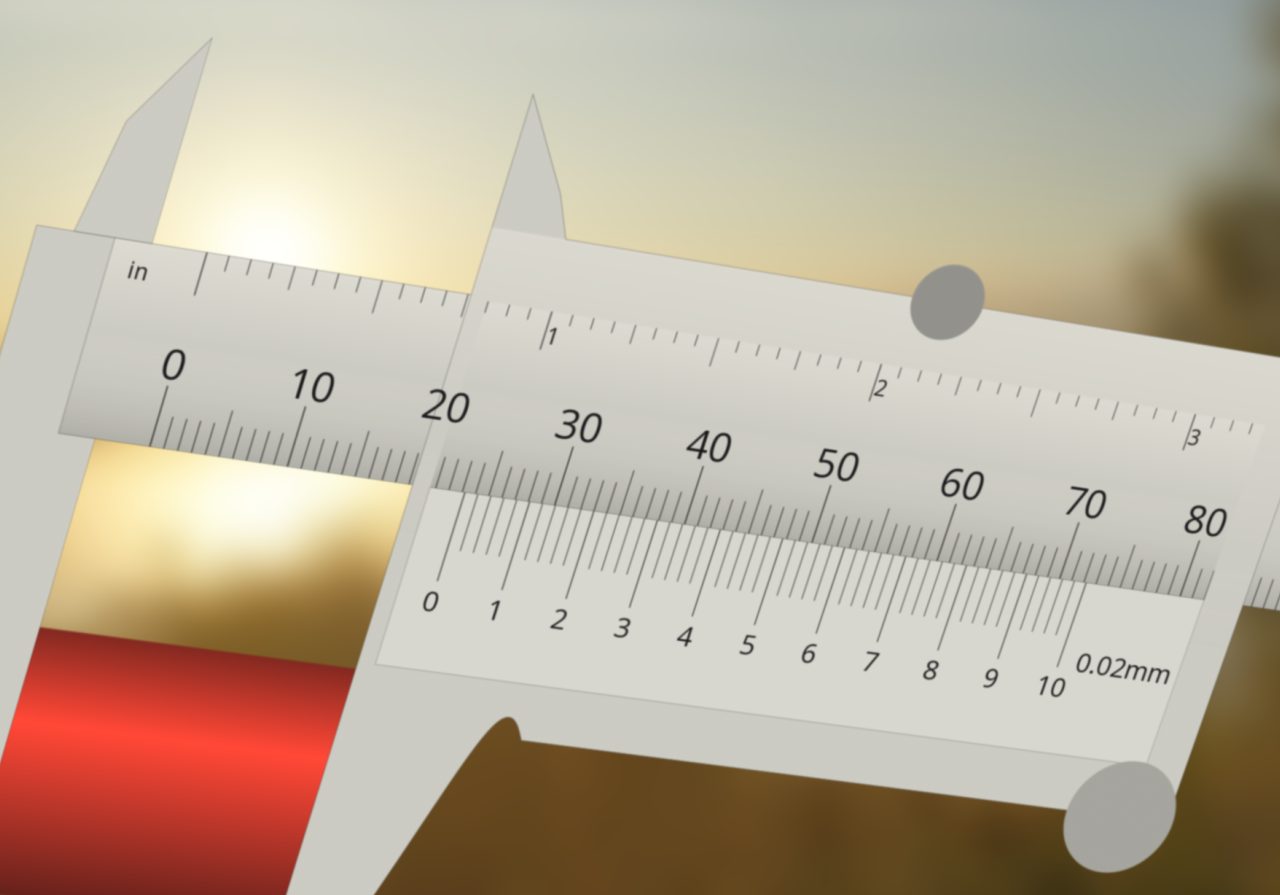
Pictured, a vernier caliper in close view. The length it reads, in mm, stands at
23.2 mm
